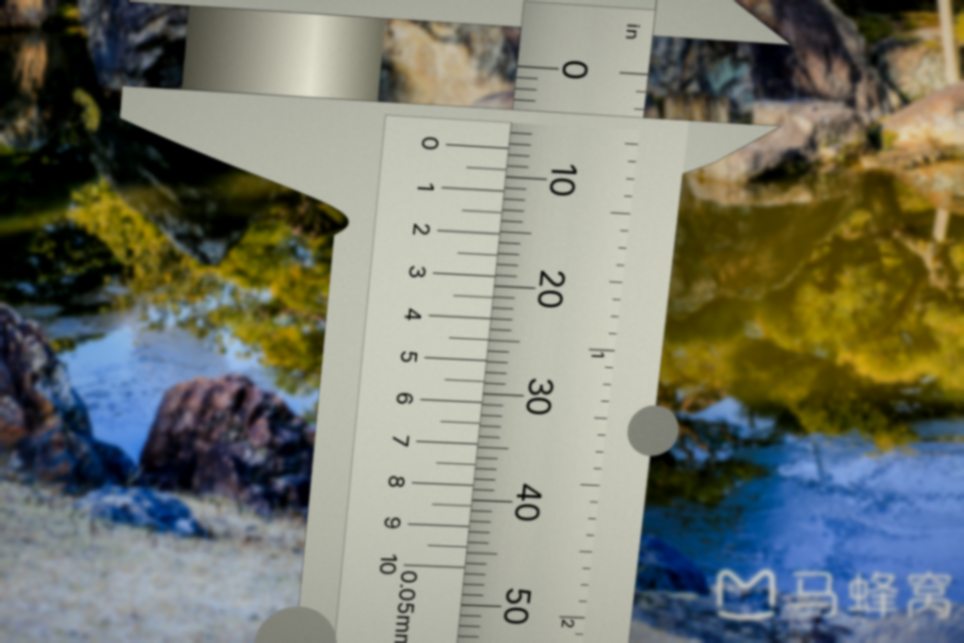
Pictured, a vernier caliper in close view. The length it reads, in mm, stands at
7.4 mm
